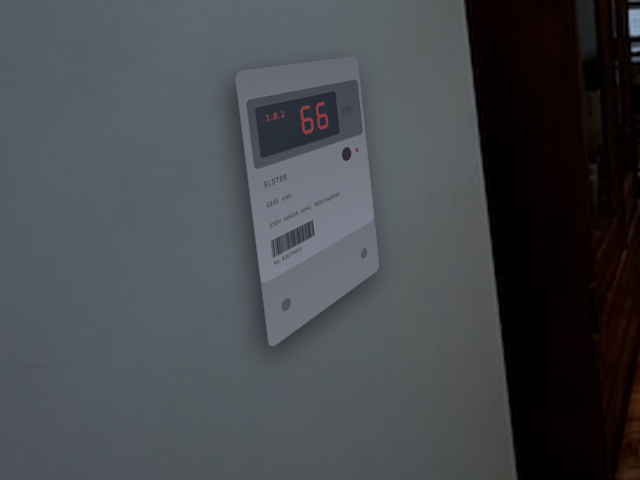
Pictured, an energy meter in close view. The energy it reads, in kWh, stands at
66 kWh
